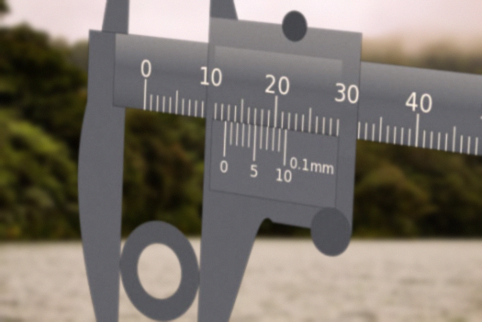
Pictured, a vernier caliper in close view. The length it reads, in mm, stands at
12.6 mm
